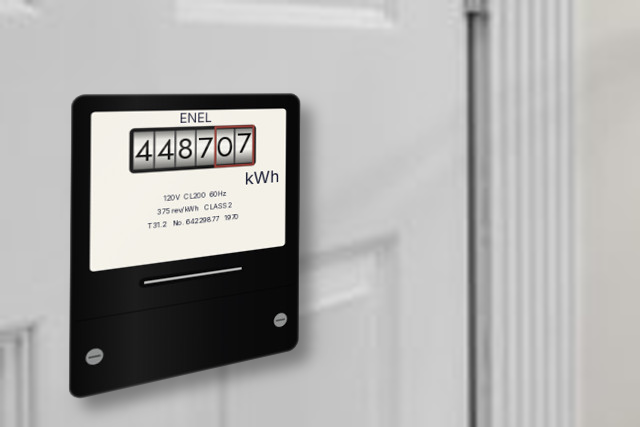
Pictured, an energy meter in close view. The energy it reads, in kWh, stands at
4487.07 kWh
